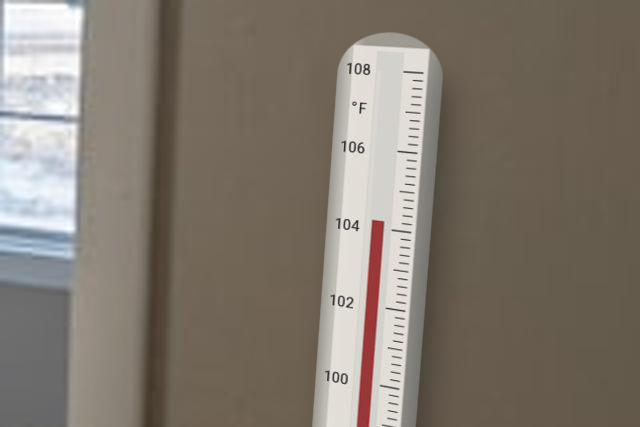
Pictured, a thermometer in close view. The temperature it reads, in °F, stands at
104.2 °F
